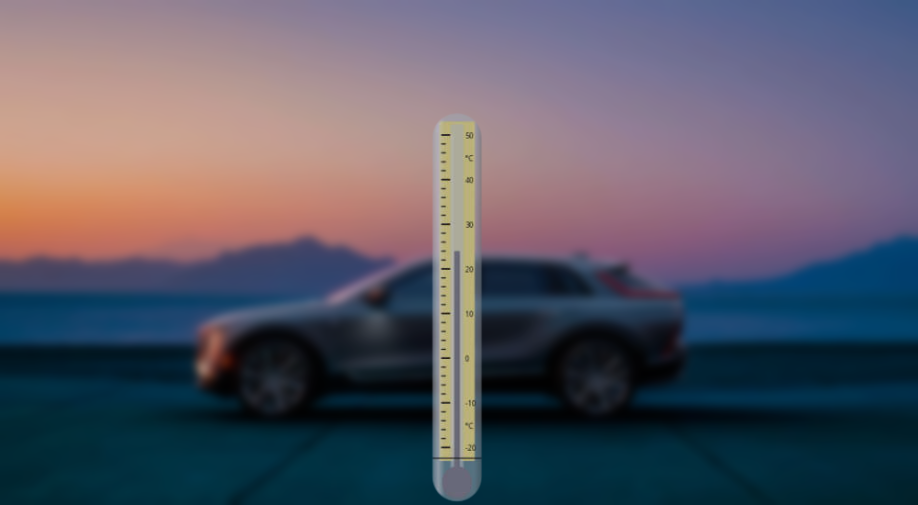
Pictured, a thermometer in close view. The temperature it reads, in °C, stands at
24 °C
